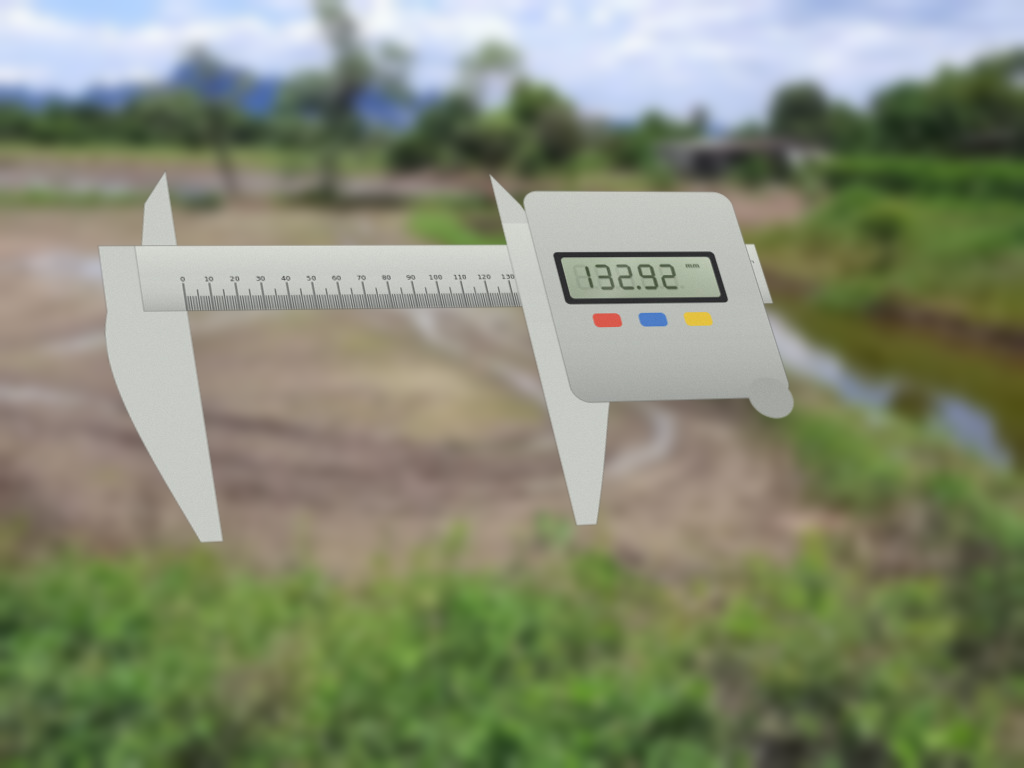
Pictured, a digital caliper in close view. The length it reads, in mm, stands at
132.92 mm
